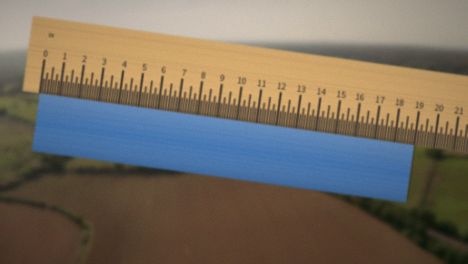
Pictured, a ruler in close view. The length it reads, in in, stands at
19 in
